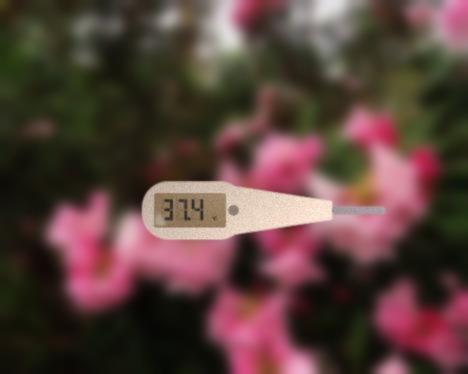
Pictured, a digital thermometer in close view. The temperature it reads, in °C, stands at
37.4 °C
